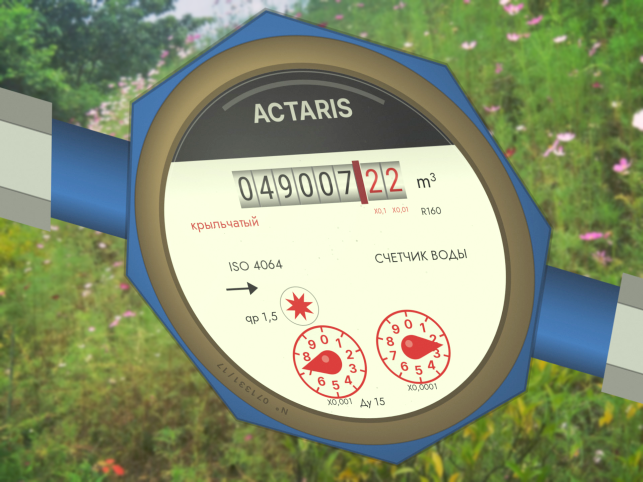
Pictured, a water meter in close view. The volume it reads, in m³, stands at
49007.2272 m³
